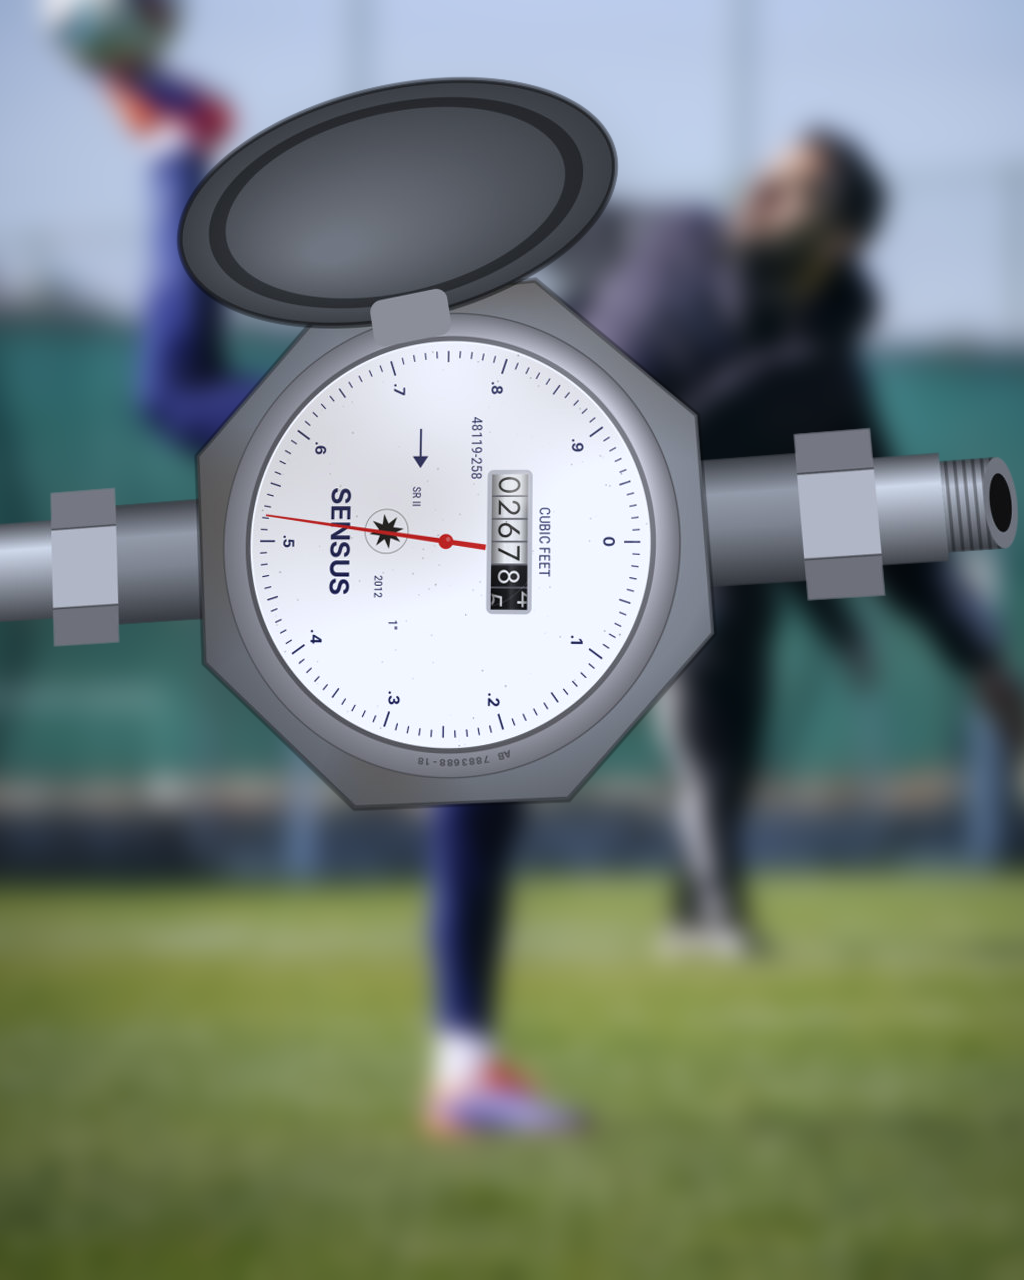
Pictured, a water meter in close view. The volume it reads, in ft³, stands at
26784.52 ft³
